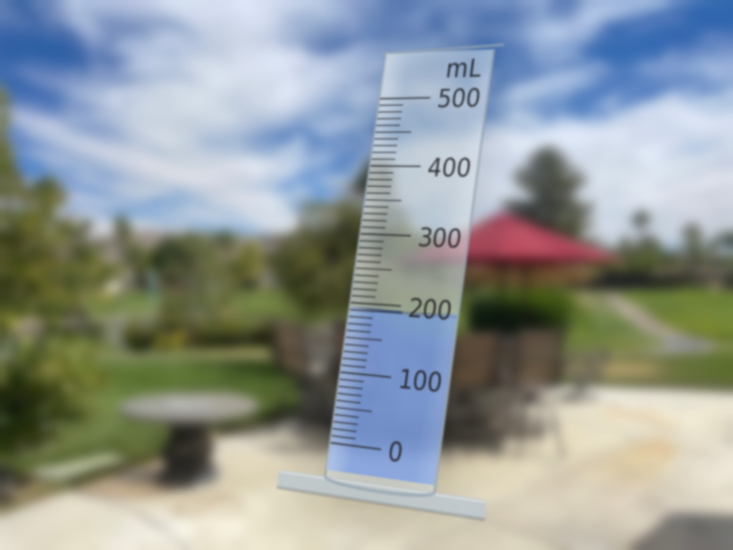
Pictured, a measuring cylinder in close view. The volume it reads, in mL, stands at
190 mL
